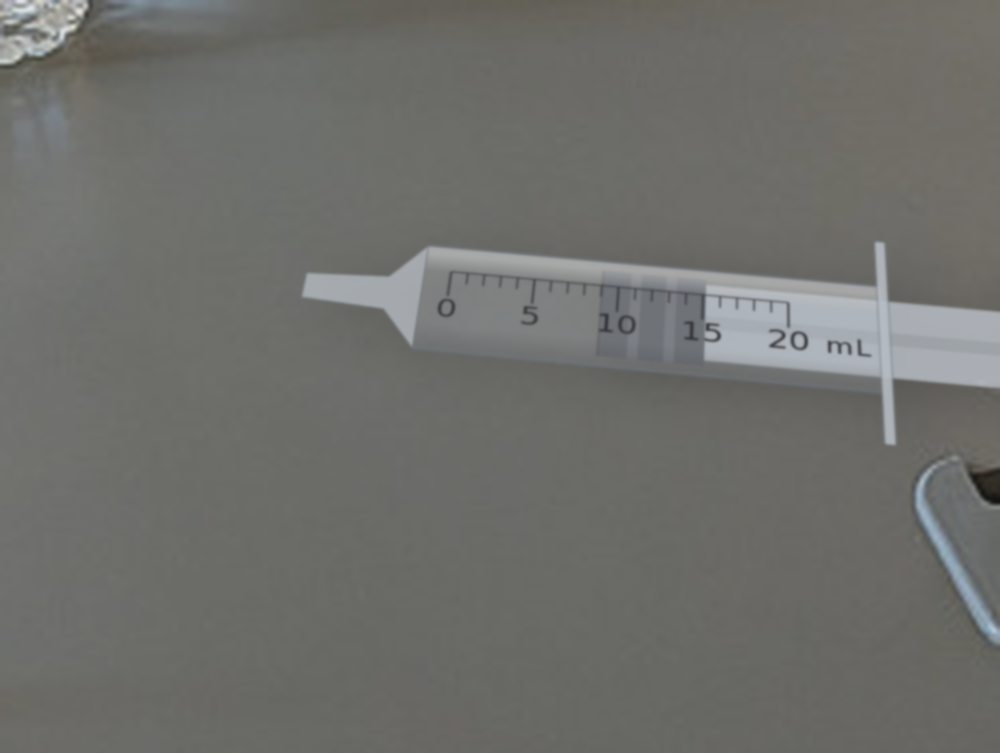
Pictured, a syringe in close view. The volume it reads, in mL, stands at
9 mL
